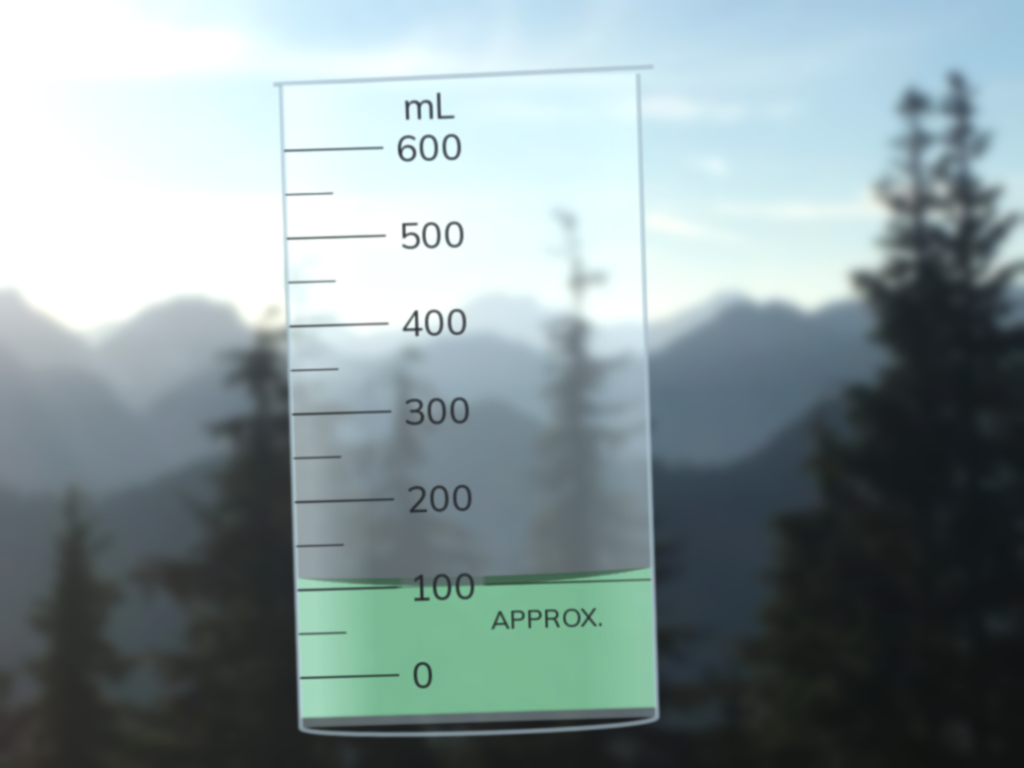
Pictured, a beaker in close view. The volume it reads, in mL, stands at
100 mL
